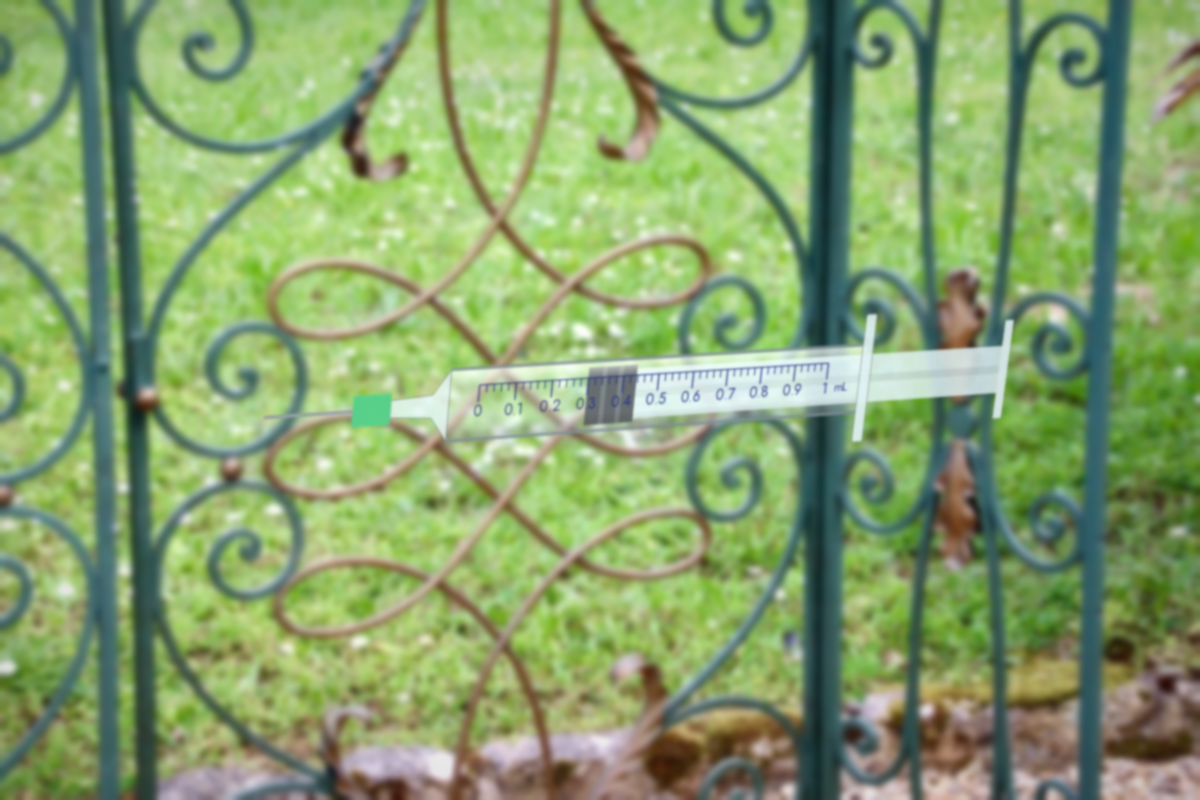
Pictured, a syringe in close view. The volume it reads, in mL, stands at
0.3 mL
